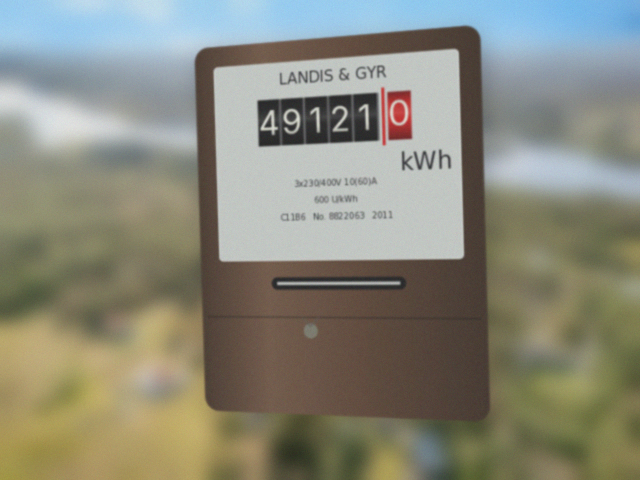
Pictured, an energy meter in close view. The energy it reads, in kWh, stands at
49121.0 kWh
